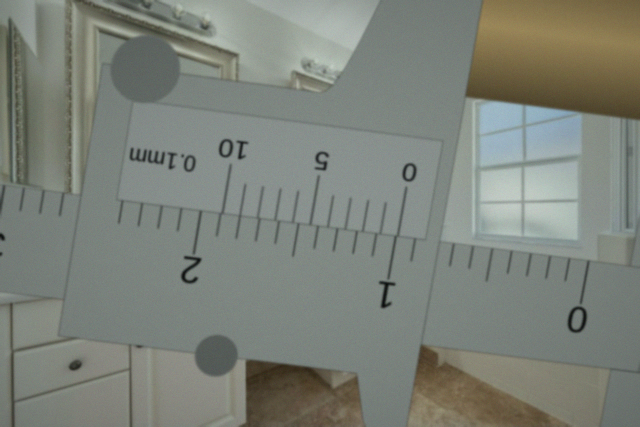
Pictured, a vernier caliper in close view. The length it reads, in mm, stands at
9.9 mm
